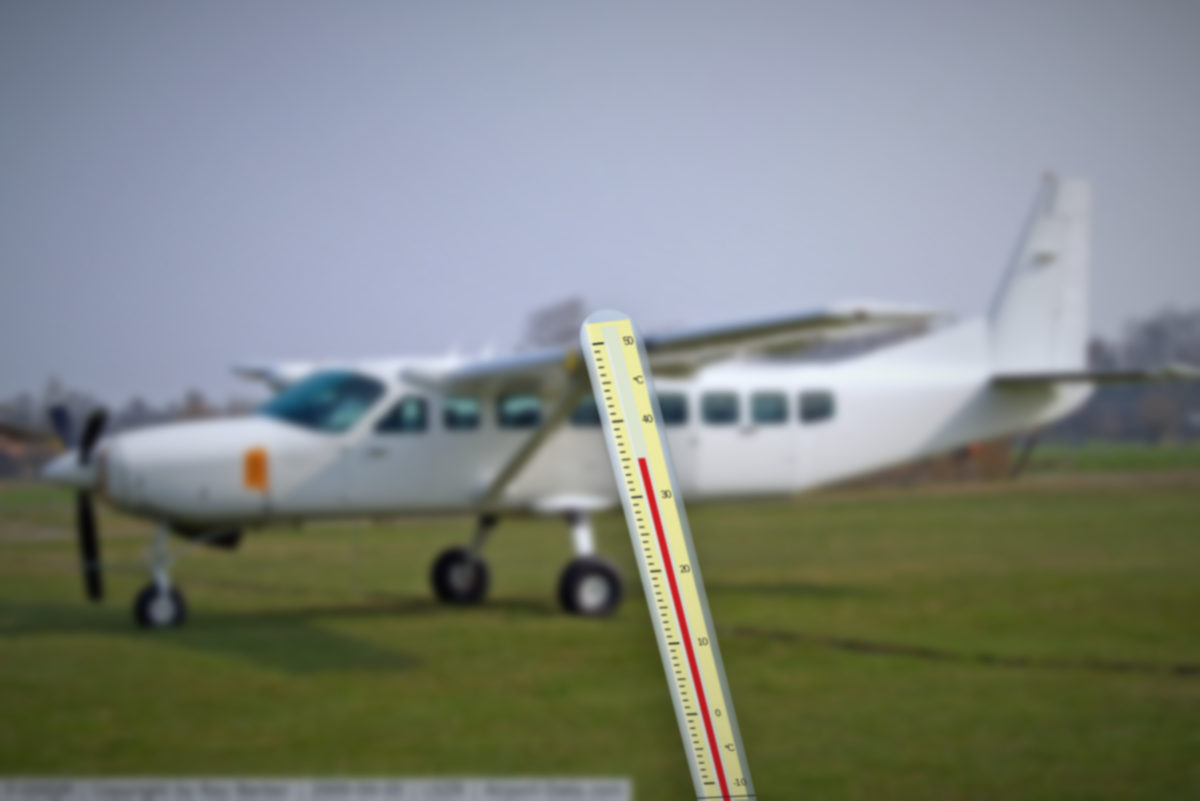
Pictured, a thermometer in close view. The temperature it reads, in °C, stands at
35 °C
